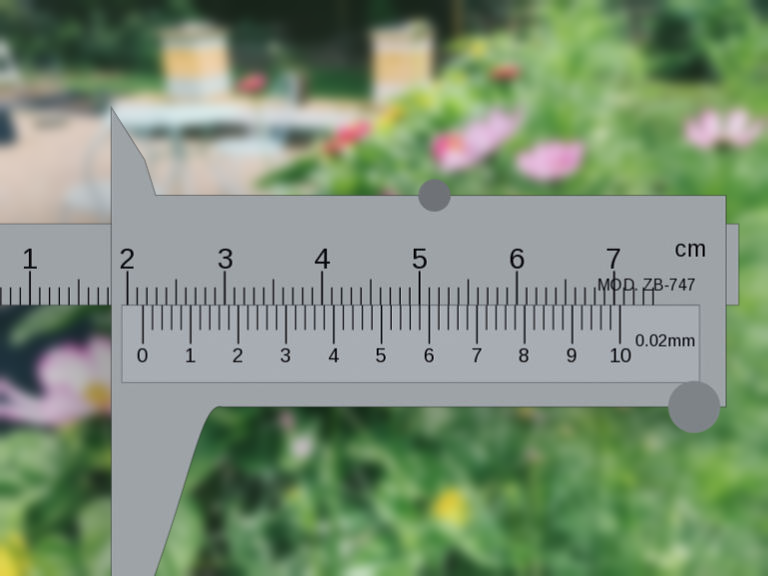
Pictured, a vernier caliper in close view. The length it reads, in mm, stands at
21.6 mm
